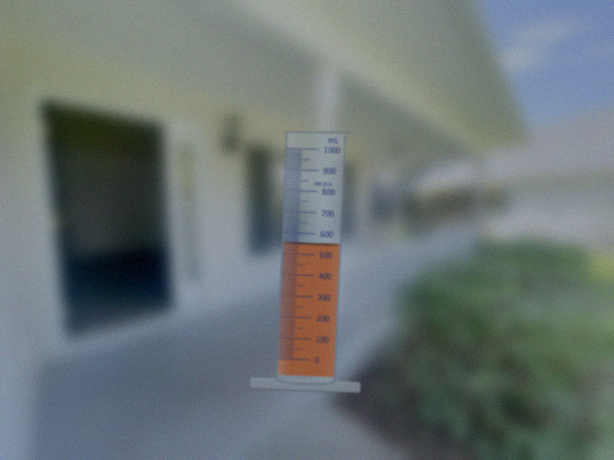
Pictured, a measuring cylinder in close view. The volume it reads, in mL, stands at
550 mL
